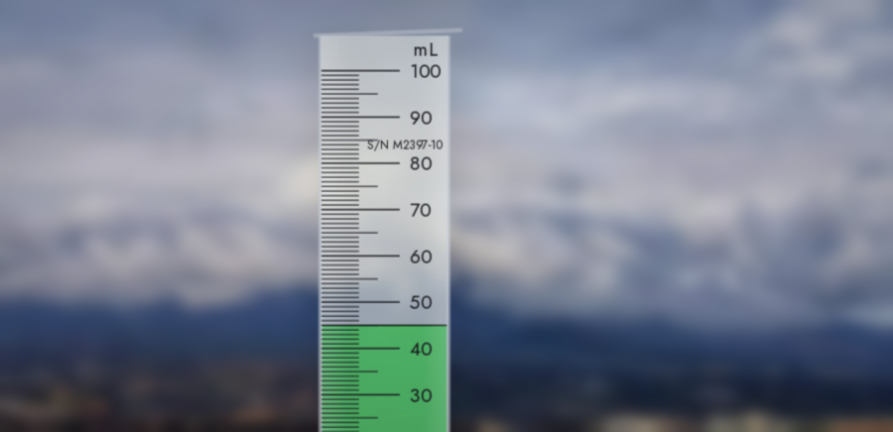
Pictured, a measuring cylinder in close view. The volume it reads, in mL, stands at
45 mL
